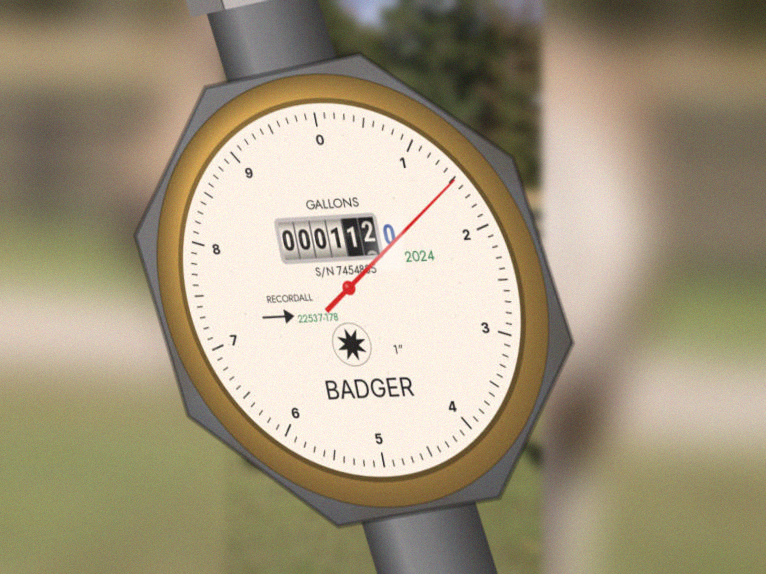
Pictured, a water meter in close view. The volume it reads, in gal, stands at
1121.5 gal
